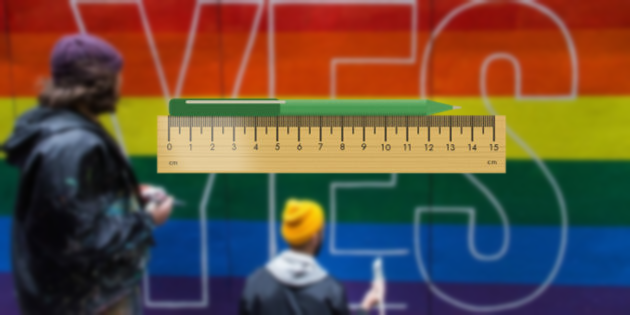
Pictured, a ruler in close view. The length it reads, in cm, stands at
13.5 cm
